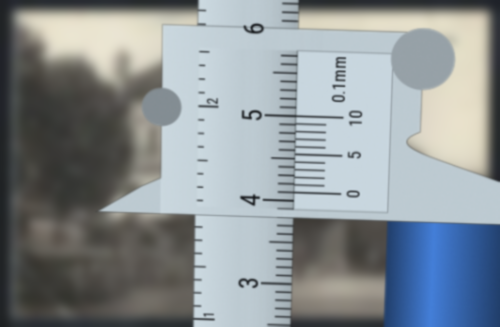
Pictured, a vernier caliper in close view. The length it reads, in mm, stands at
41.0 mm
